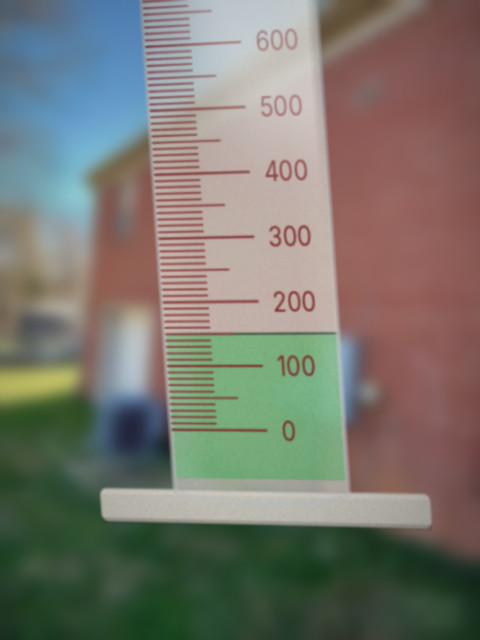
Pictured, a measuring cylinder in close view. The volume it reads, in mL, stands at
150 mL
